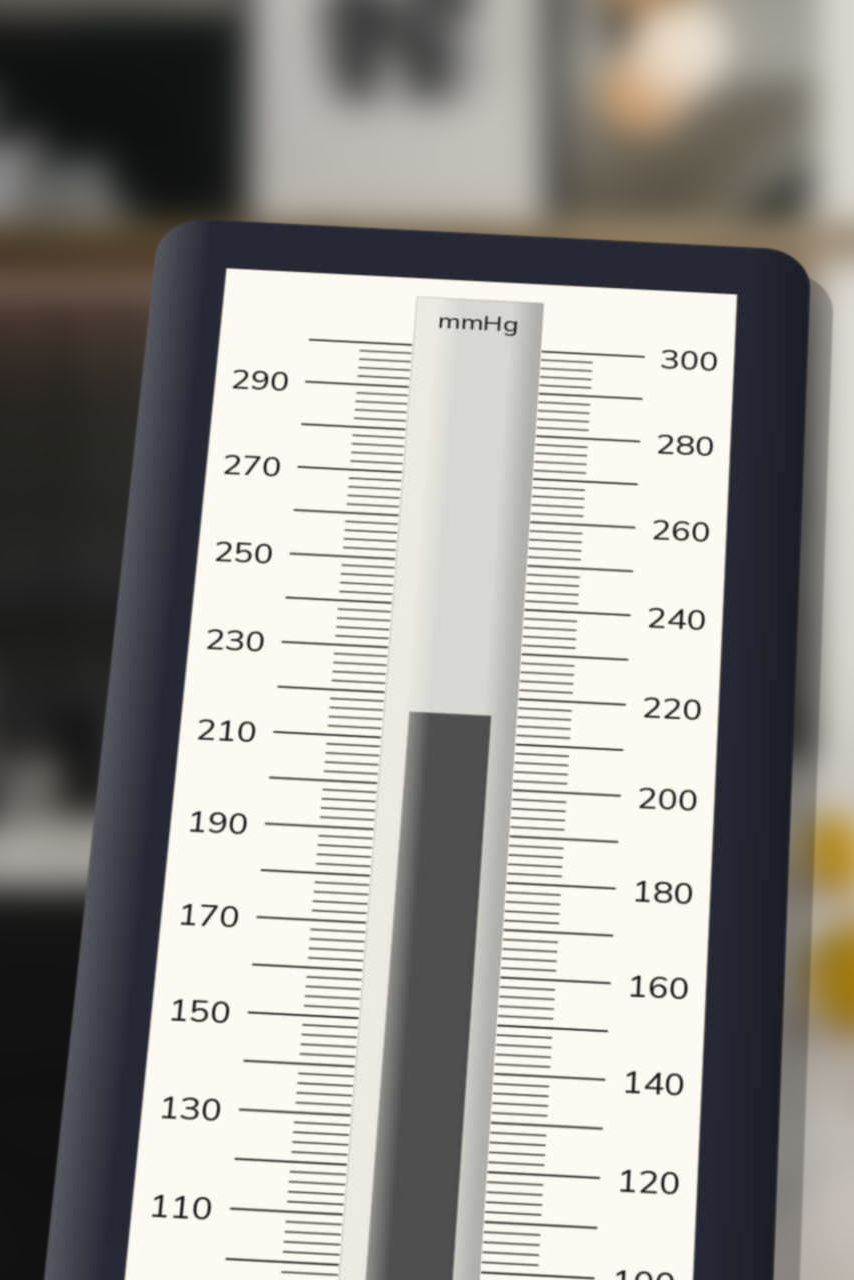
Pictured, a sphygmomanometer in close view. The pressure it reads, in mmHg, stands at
216 mmHg
